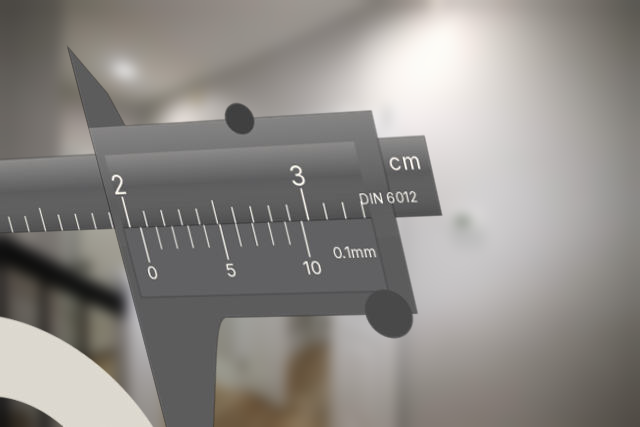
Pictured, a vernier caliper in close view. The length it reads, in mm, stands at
20.6 mm
